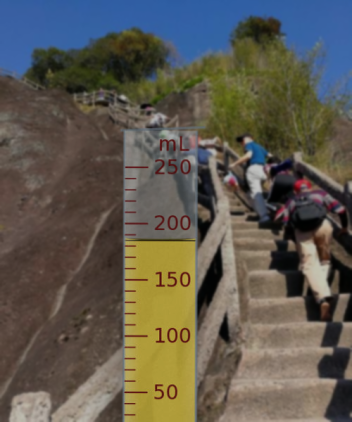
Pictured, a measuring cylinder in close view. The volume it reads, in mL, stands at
185 mL
